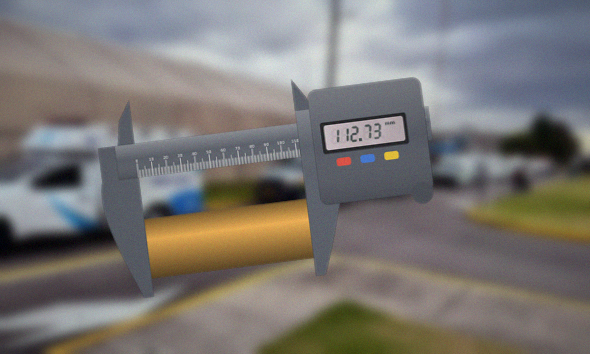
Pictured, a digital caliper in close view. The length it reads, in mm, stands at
112.73 mm
